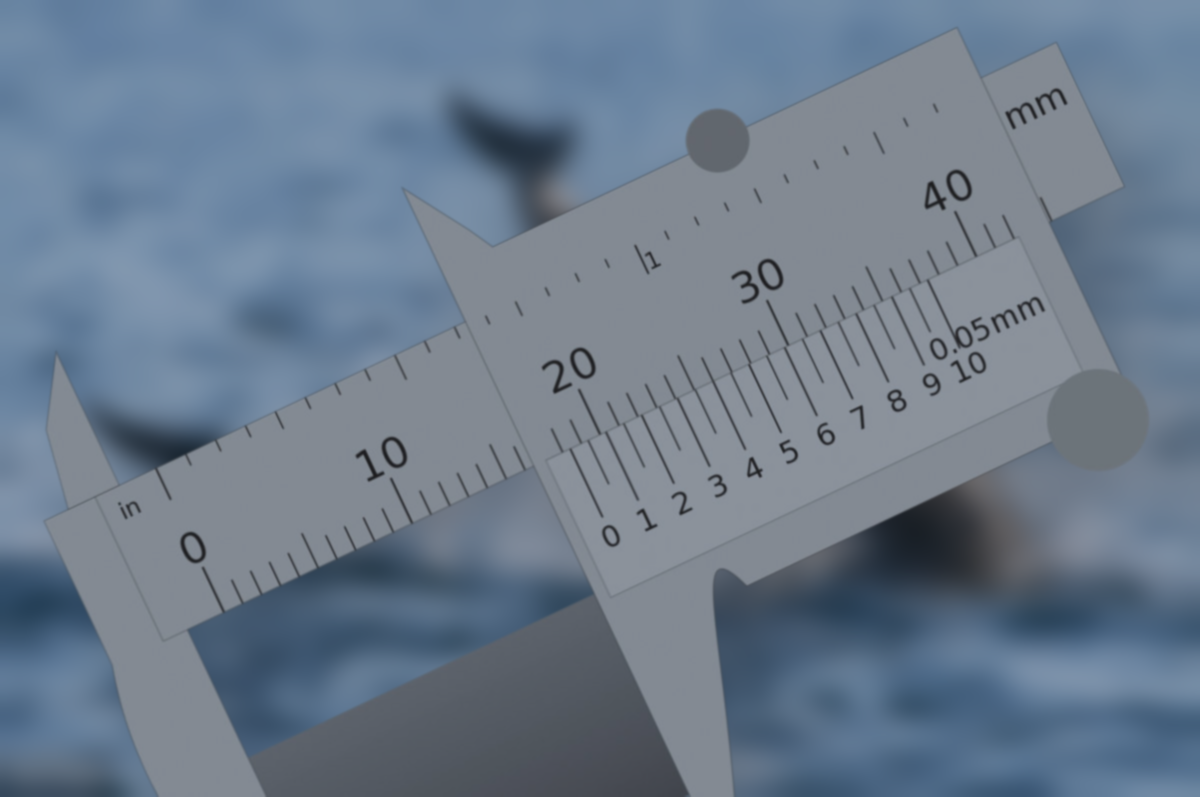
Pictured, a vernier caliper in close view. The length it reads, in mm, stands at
18.4 mm
